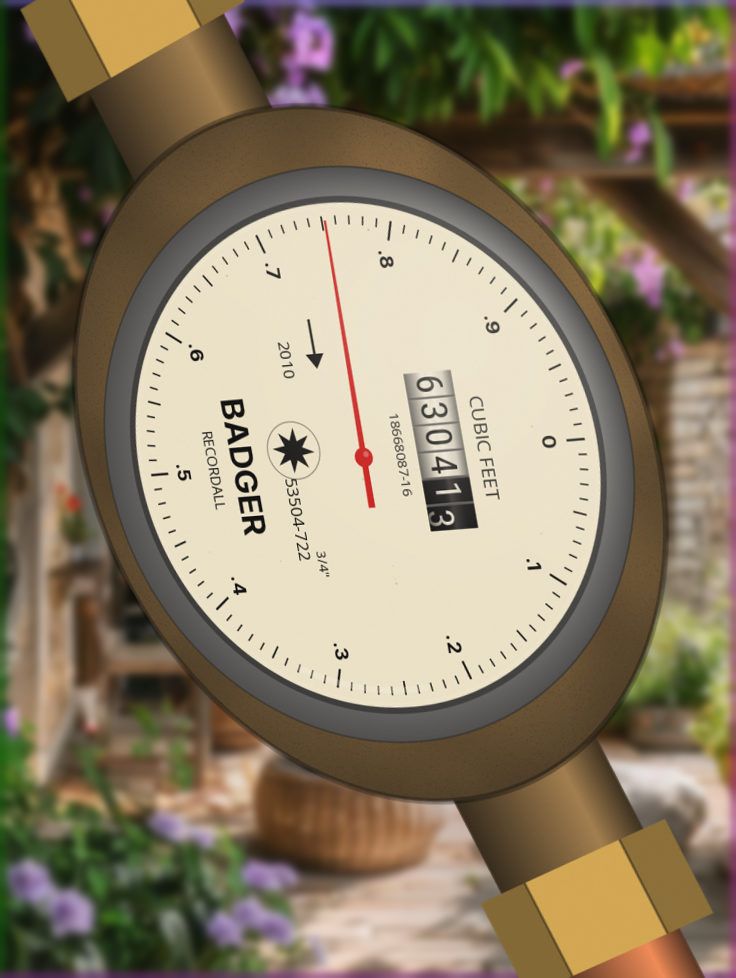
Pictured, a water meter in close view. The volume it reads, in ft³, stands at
630412.75 ft³
